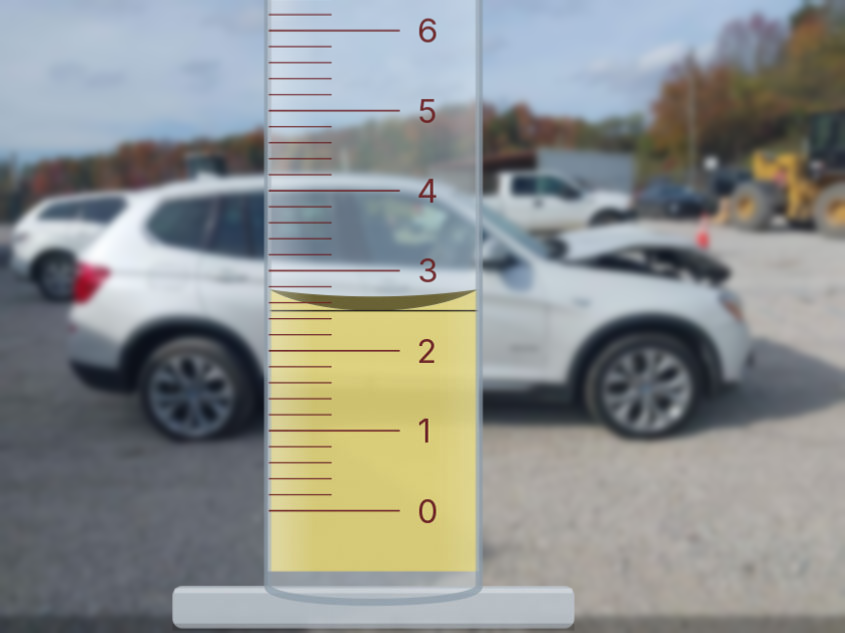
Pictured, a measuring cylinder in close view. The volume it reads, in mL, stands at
2.5 mL
